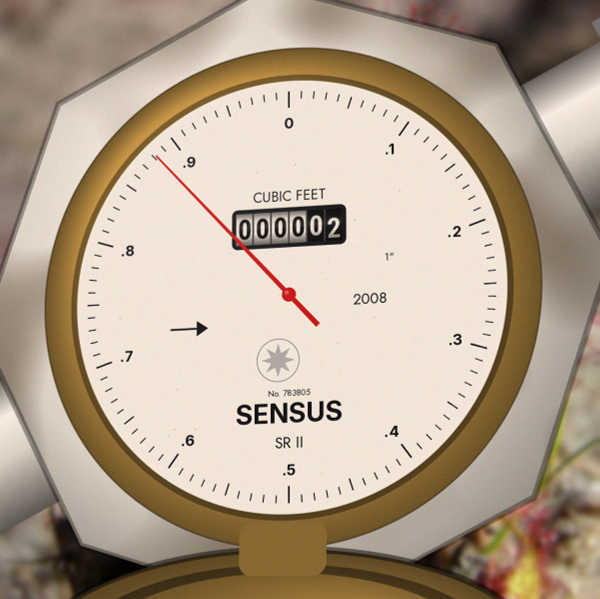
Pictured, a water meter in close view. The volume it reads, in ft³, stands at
1.88 ft³
